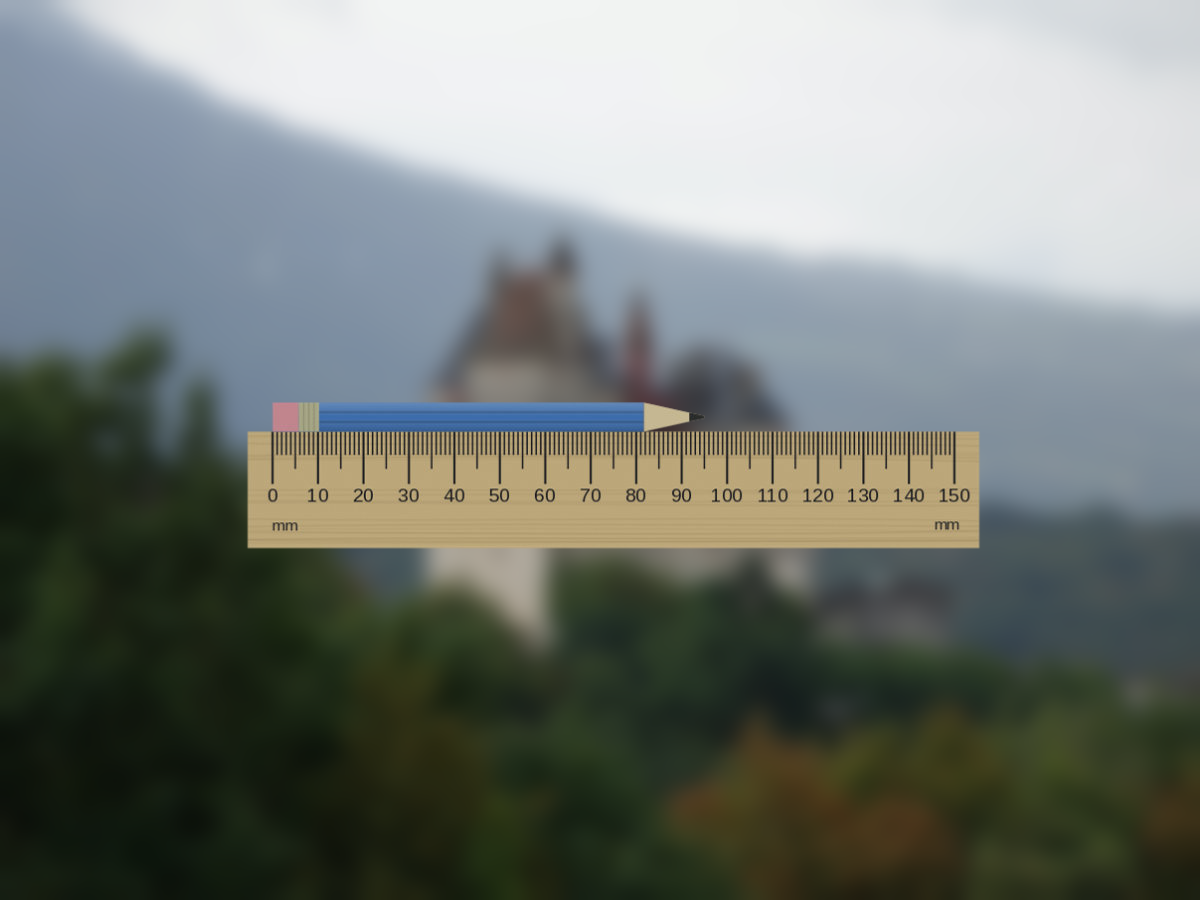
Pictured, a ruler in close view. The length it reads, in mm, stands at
95 mm
